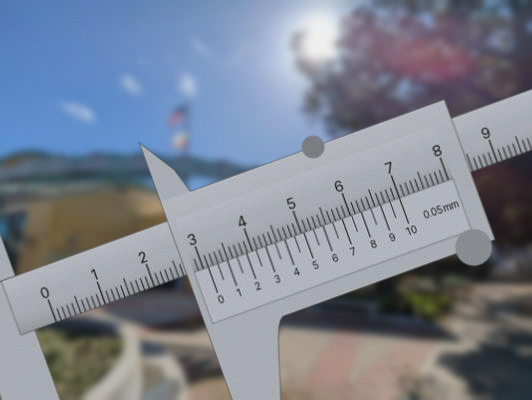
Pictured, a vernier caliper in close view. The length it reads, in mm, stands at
31.0 mm
